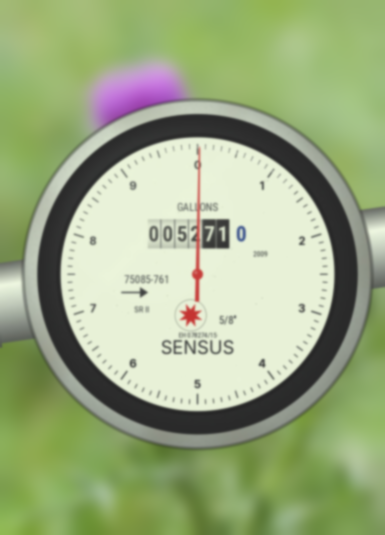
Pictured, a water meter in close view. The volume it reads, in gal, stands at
52710.0 gal
